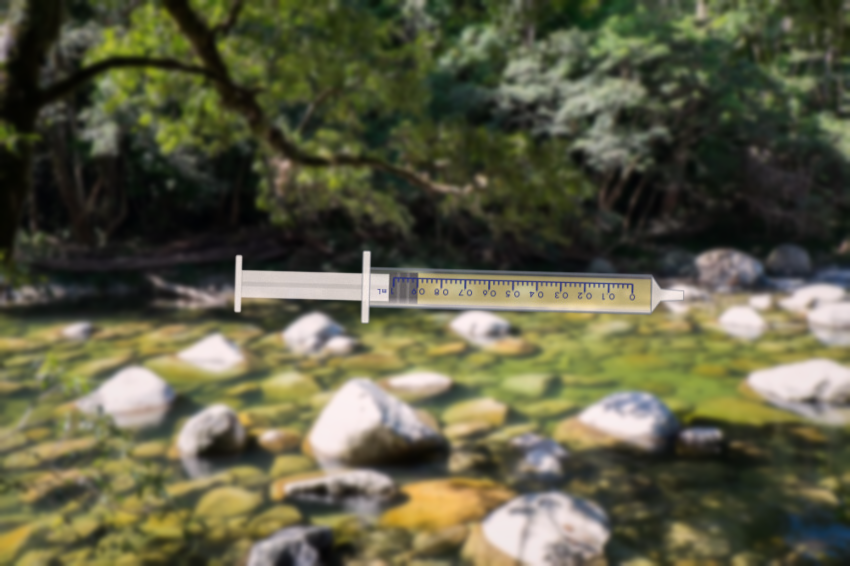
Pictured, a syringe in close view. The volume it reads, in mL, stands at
0.9 mL
